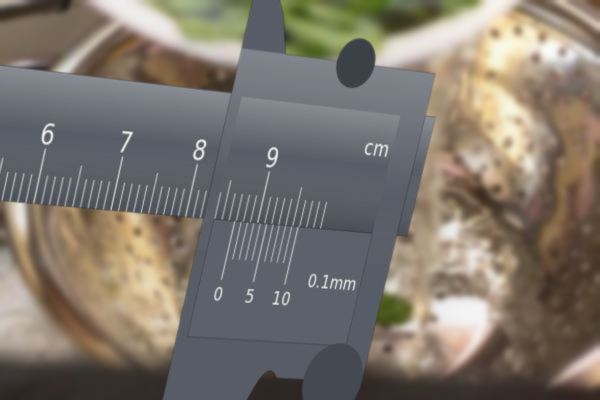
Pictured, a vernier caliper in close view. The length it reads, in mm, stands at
86.8 mm
